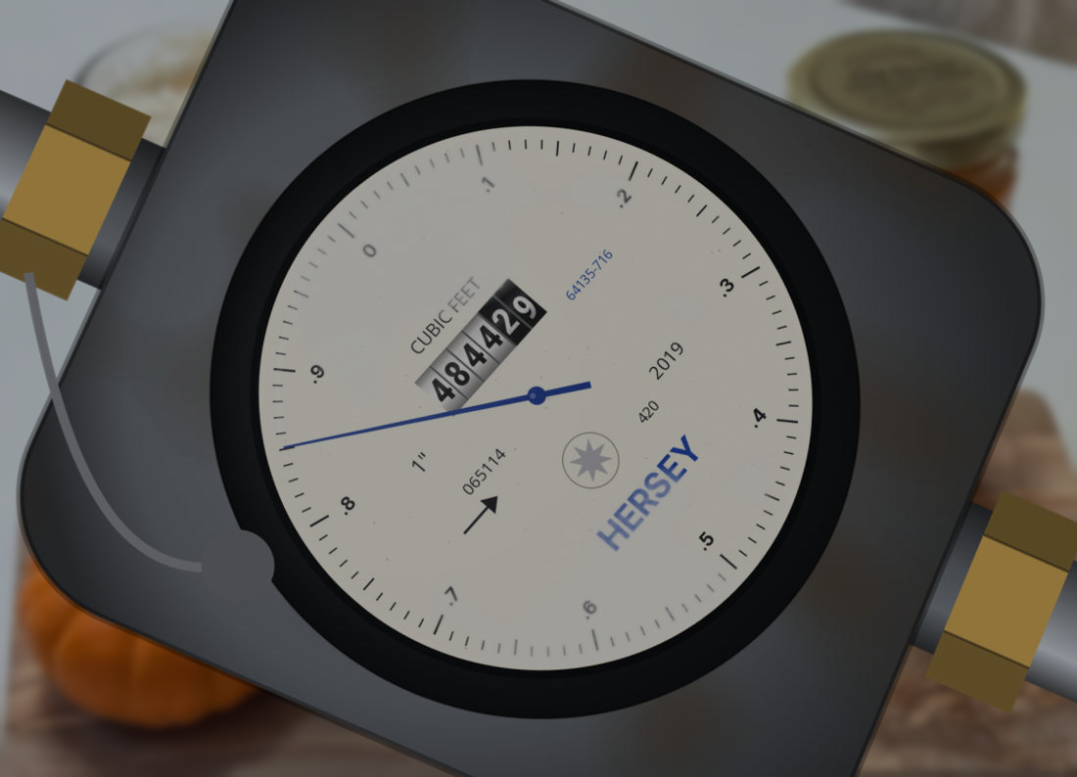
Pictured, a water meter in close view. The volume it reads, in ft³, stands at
484428.85 ft³
